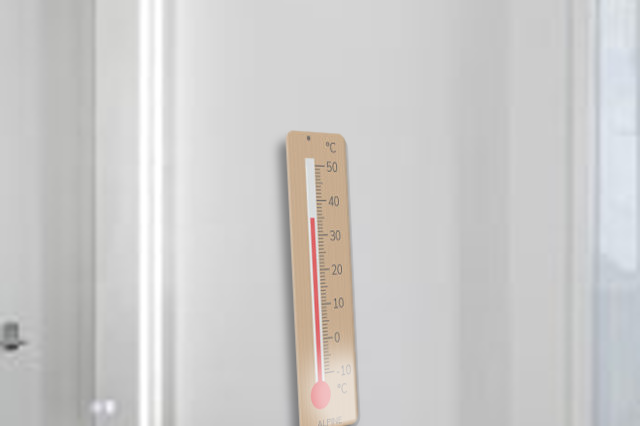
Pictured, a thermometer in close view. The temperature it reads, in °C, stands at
35 °C
